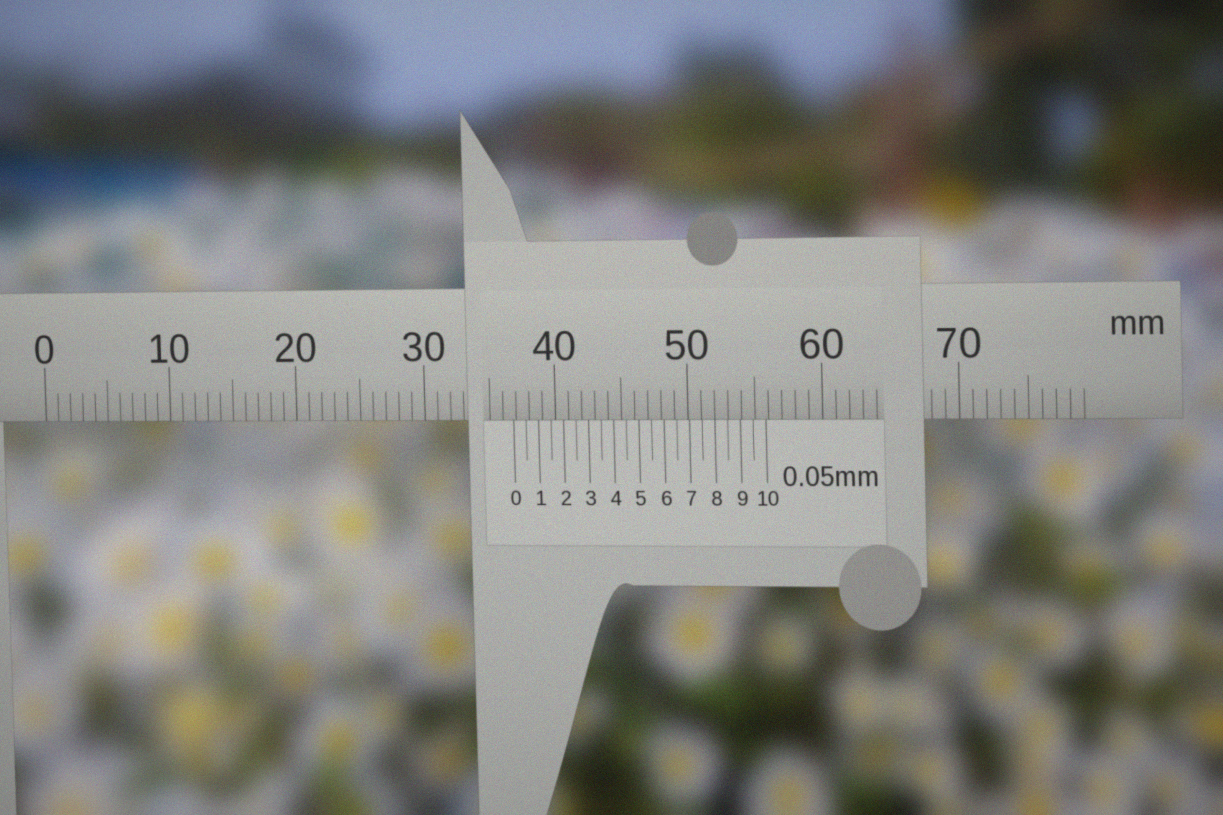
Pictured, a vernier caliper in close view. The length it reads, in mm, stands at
36.8 mm
